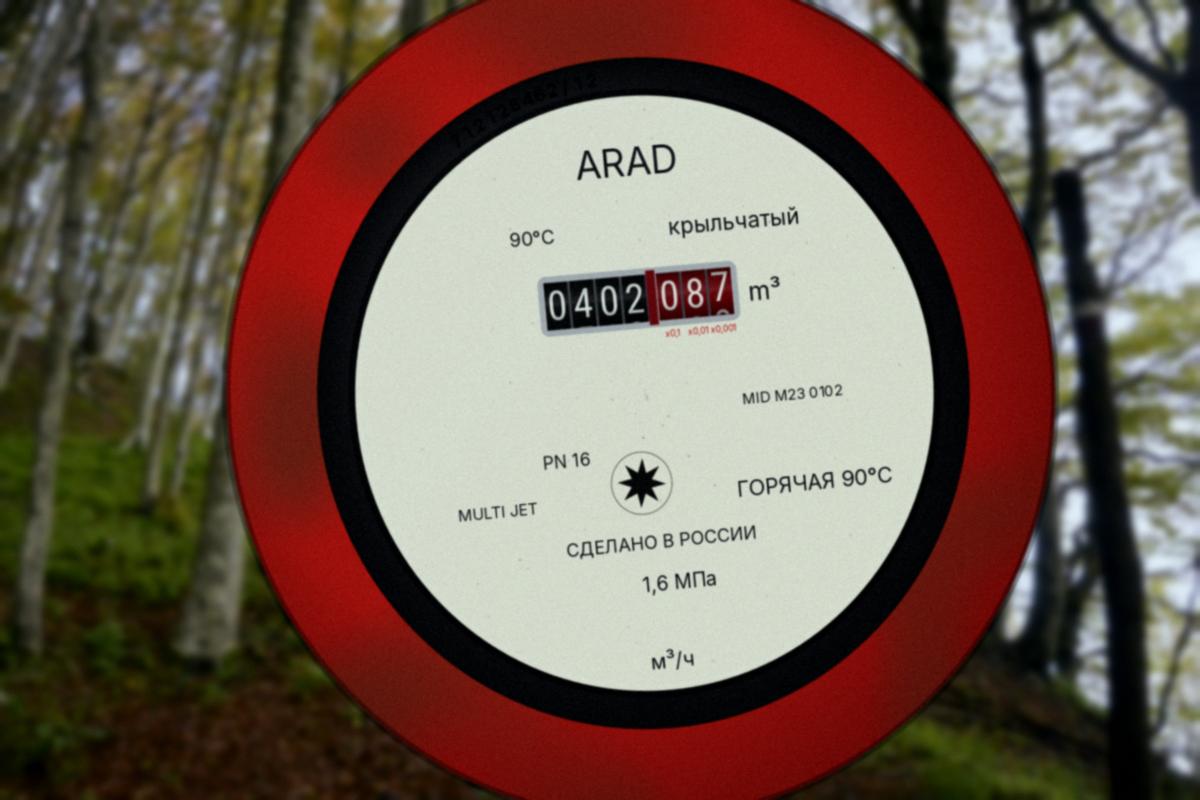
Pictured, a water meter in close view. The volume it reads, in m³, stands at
402.087 m³
